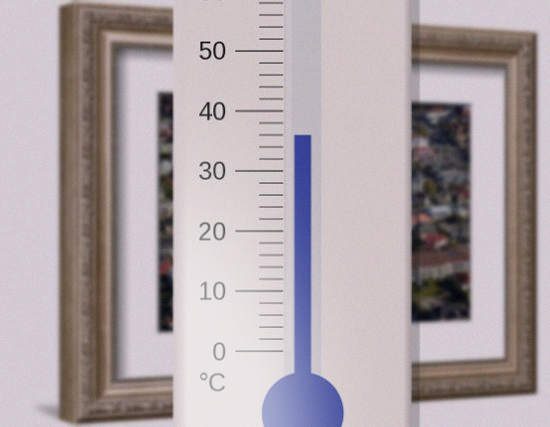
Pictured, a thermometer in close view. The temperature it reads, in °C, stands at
36 °C
